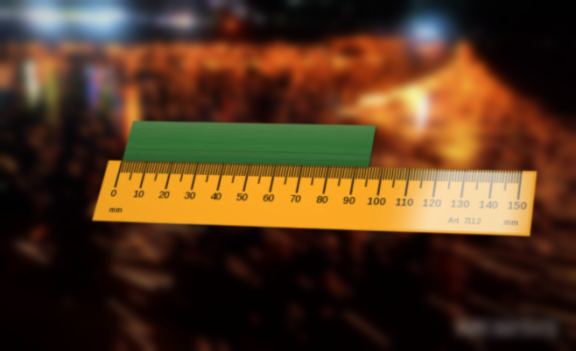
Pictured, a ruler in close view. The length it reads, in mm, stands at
95 mm
